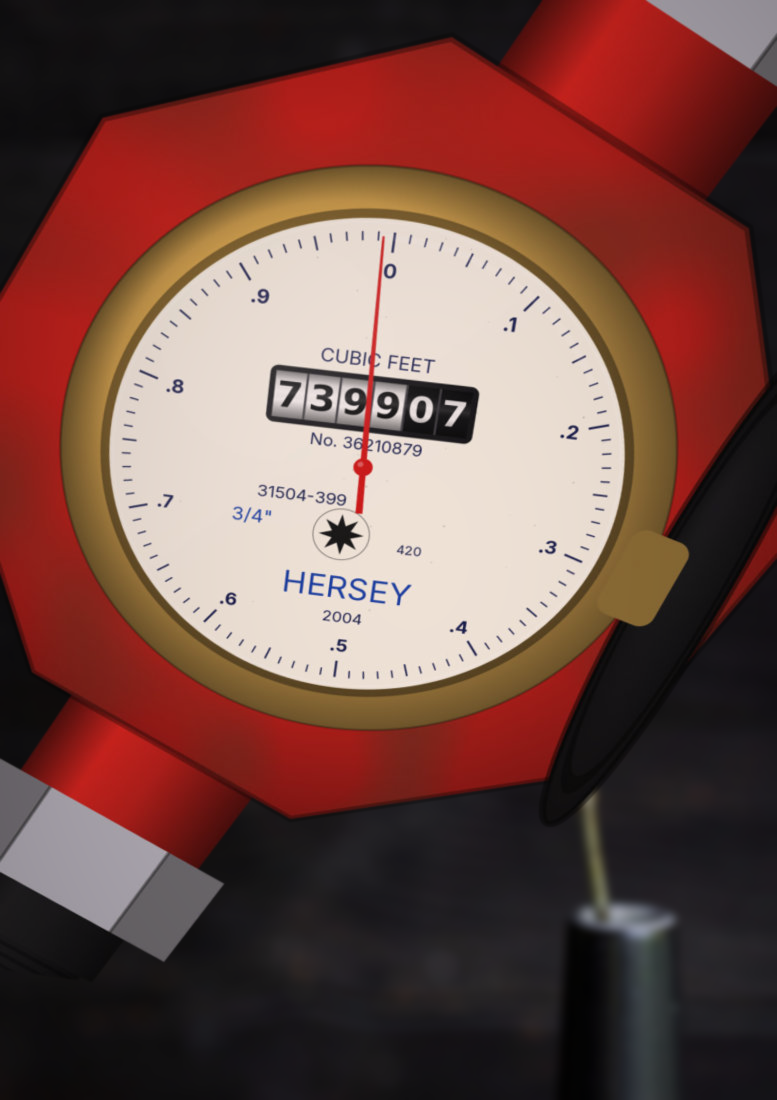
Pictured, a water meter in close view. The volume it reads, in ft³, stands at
739906.99 ft³
